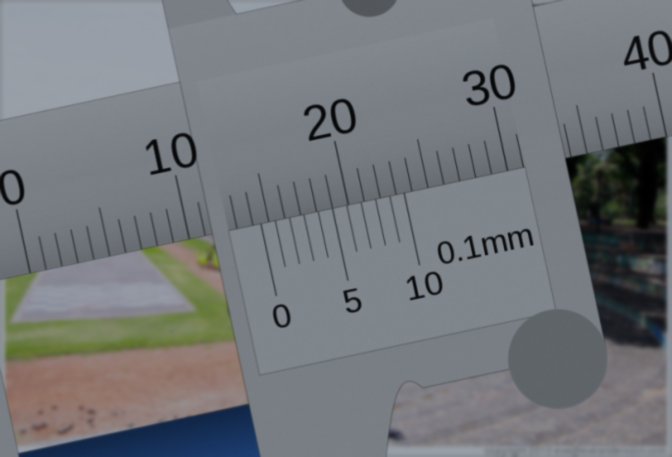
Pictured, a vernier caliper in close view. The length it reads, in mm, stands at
14.5 mm
